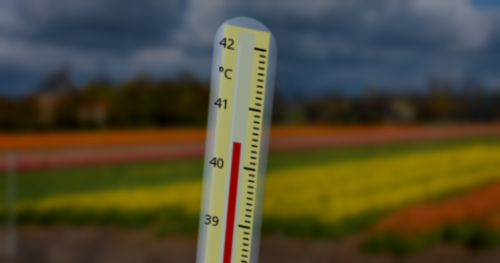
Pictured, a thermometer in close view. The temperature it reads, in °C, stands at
40.4 °C
